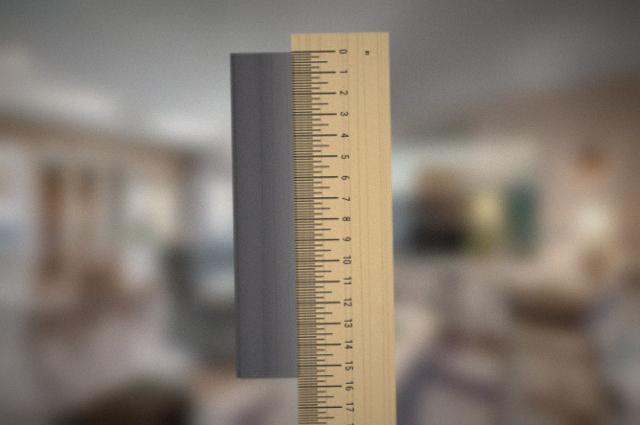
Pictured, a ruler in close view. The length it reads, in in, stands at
15.5 in
